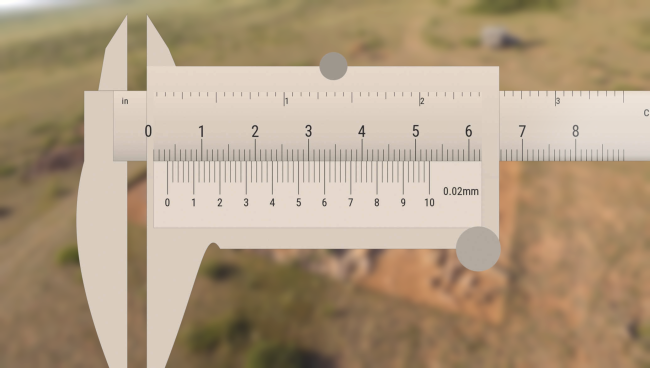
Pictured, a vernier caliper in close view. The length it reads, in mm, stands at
3.6 mm
